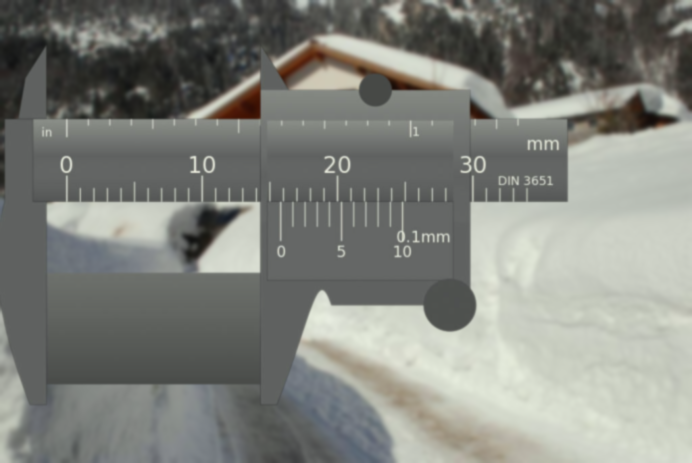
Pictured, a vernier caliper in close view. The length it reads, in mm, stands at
15.8 mm
